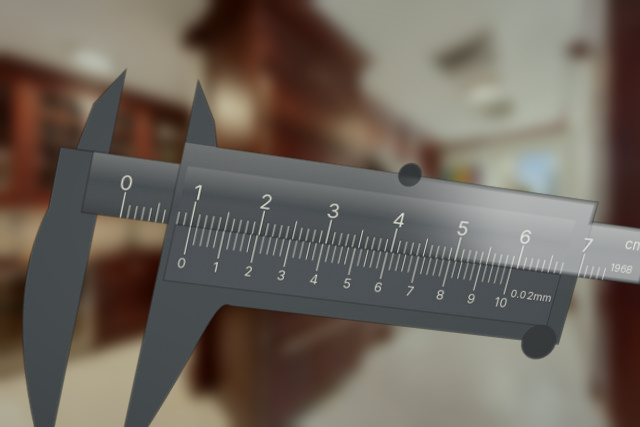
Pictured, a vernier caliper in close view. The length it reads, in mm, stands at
10.0 mm
